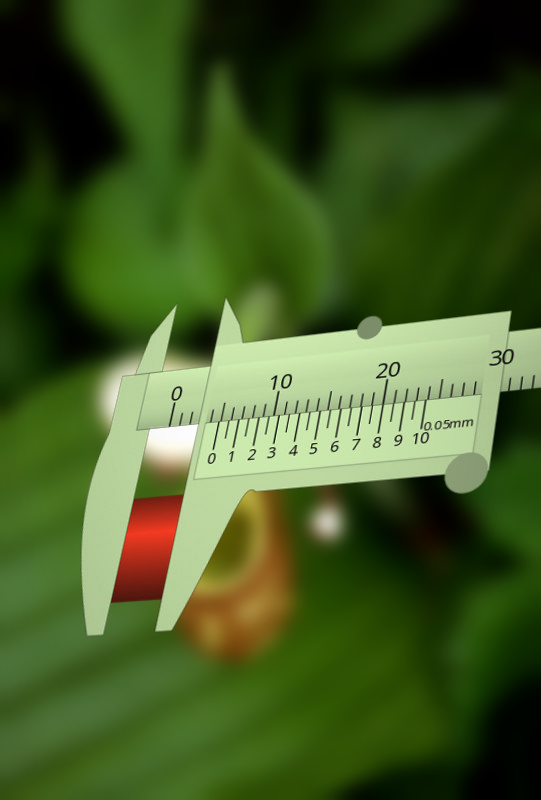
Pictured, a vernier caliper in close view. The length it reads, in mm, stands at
4.8 mm
